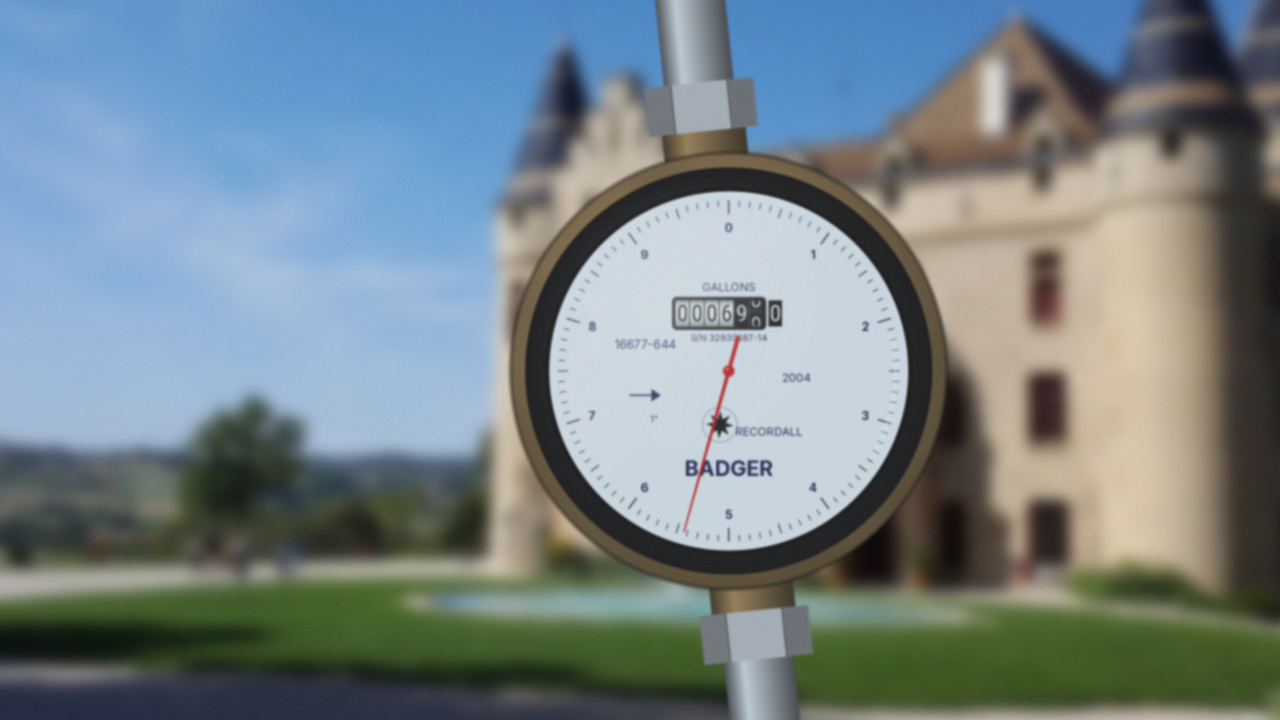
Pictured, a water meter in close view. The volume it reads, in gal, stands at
6985.4 gal
